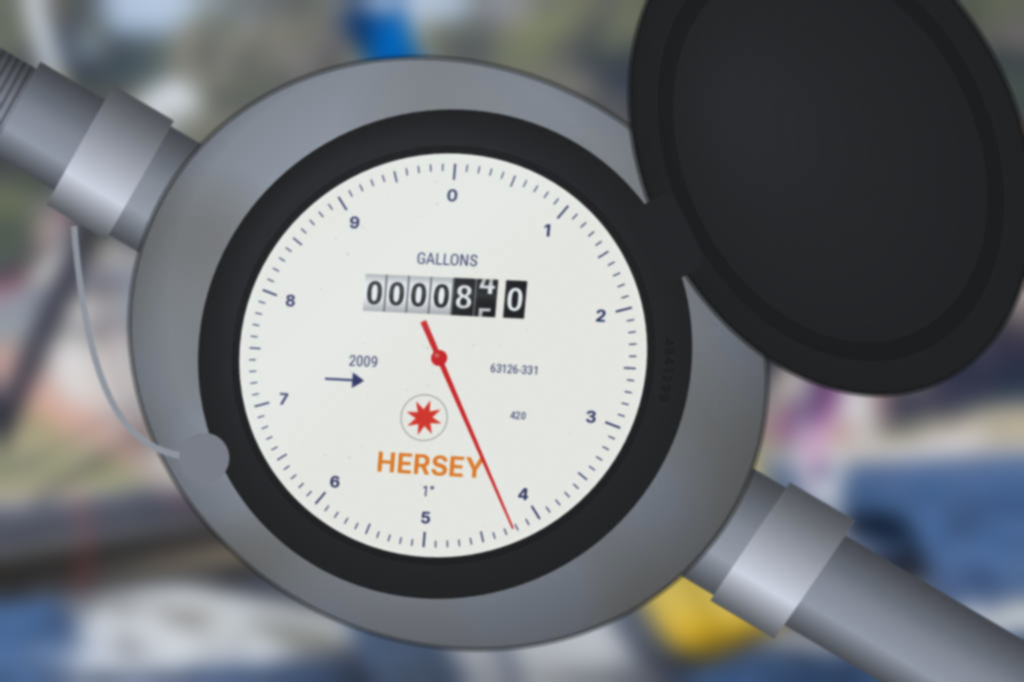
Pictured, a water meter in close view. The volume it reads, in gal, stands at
844.2 gal
